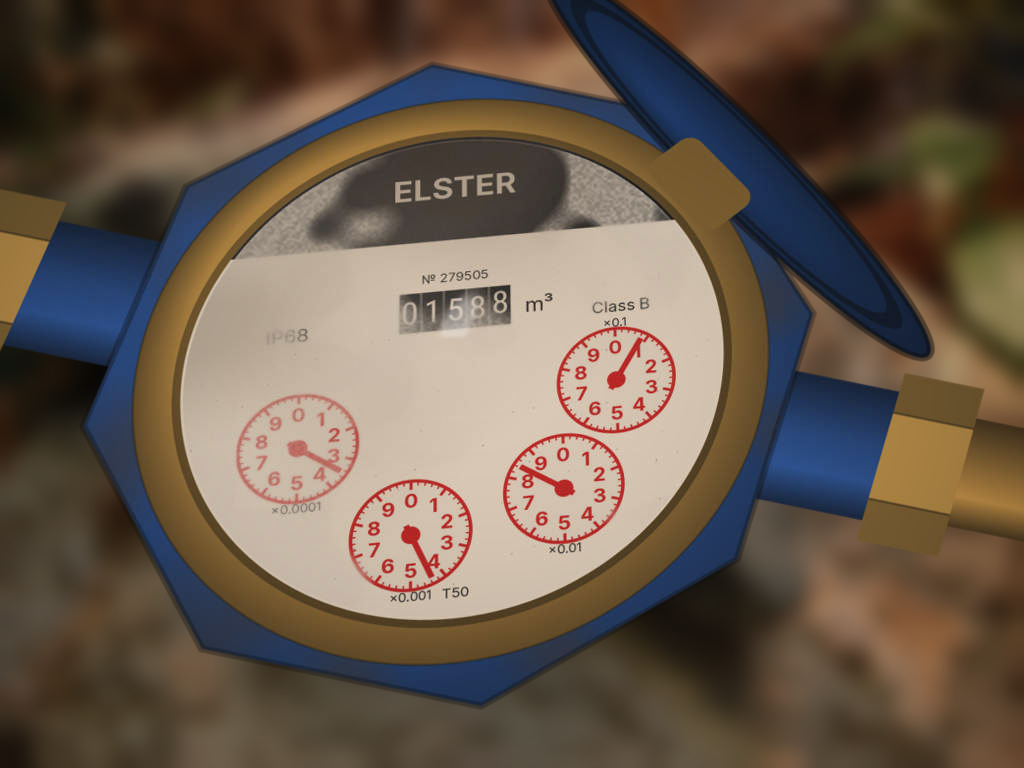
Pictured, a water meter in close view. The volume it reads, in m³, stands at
1588.0843 m³
